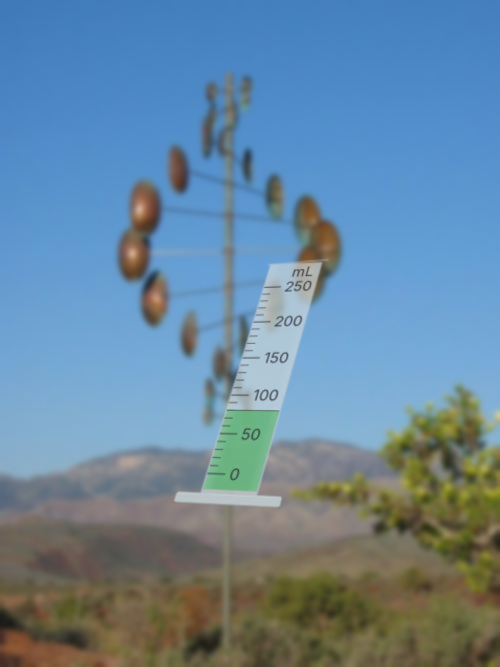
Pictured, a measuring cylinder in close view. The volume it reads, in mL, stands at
80 mL
